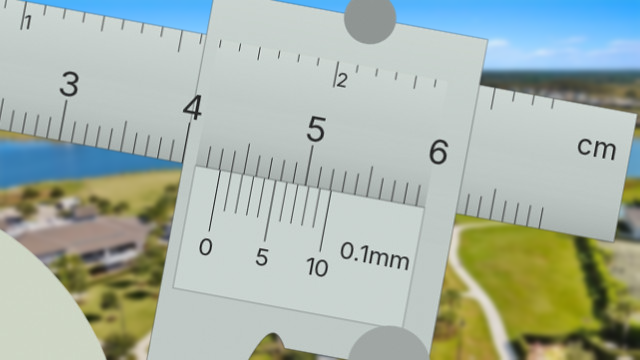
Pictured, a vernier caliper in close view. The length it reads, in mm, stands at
43.1 mm
